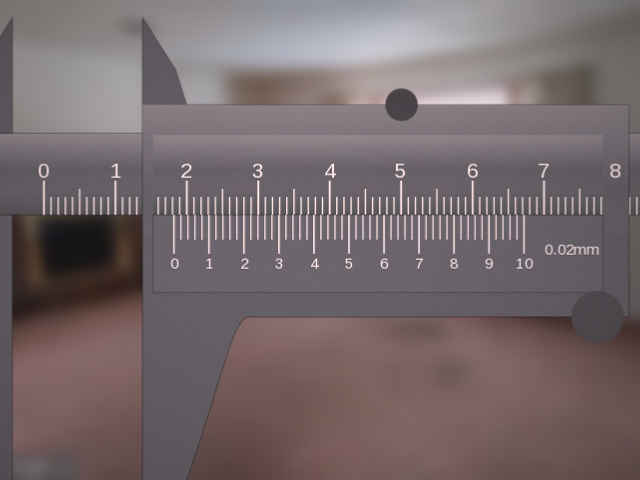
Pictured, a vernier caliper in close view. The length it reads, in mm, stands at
18.2 mm
